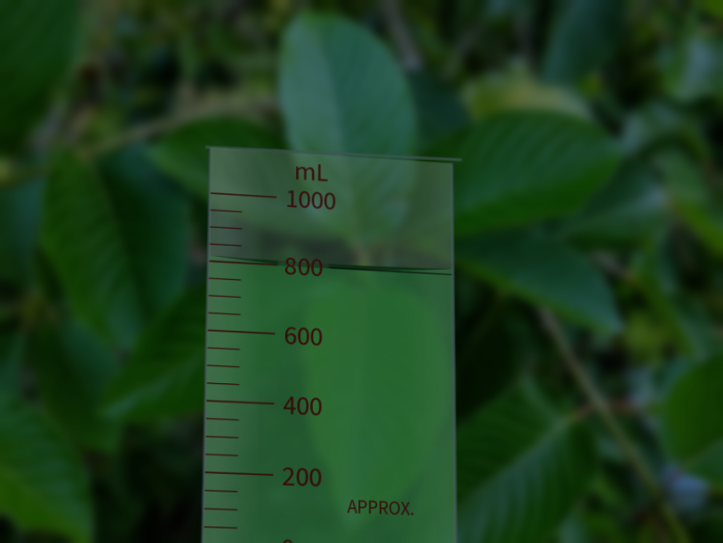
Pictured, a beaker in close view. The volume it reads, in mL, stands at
800 mL
